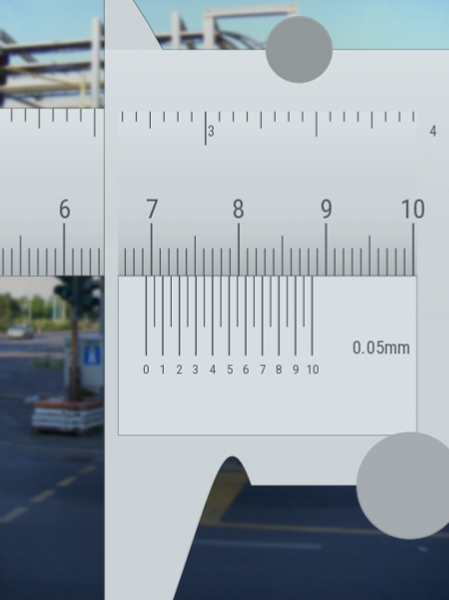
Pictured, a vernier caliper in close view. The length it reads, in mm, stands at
69.4 mm
